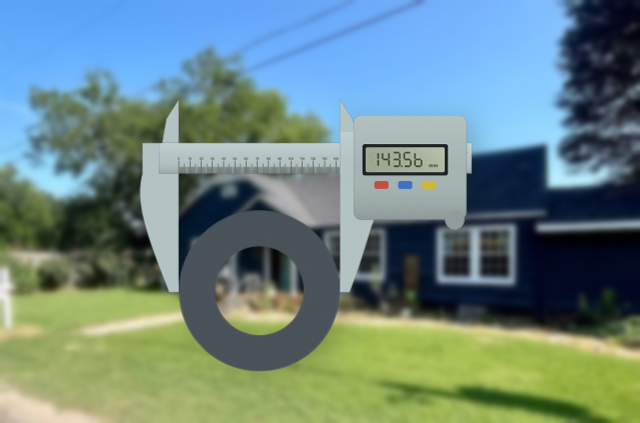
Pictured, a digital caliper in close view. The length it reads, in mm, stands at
143.56 mm
